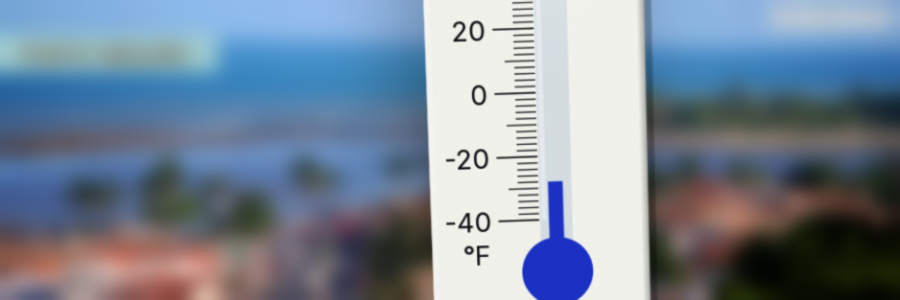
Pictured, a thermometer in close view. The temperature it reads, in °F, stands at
-28 °F
